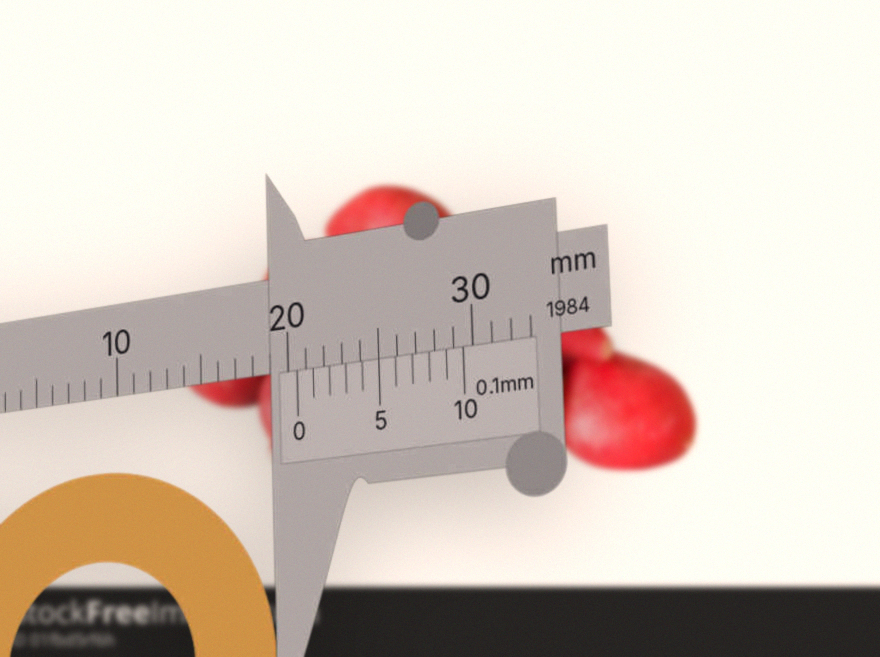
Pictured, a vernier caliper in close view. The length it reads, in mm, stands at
20.5 mm
